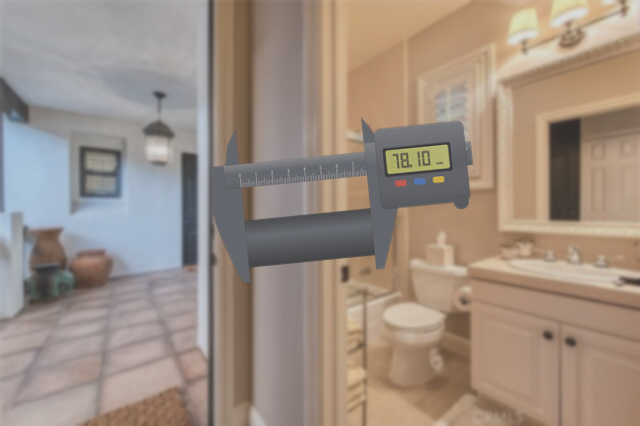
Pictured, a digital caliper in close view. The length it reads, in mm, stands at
78.10 mm
